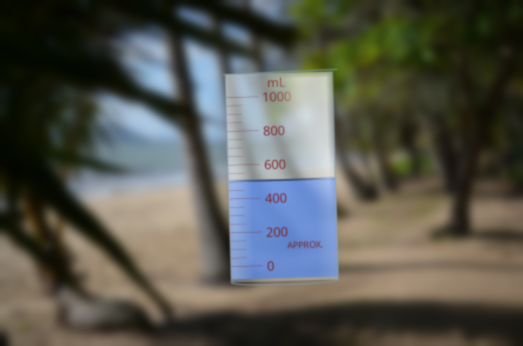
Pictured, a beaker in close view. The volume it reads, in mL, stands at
500 mL
